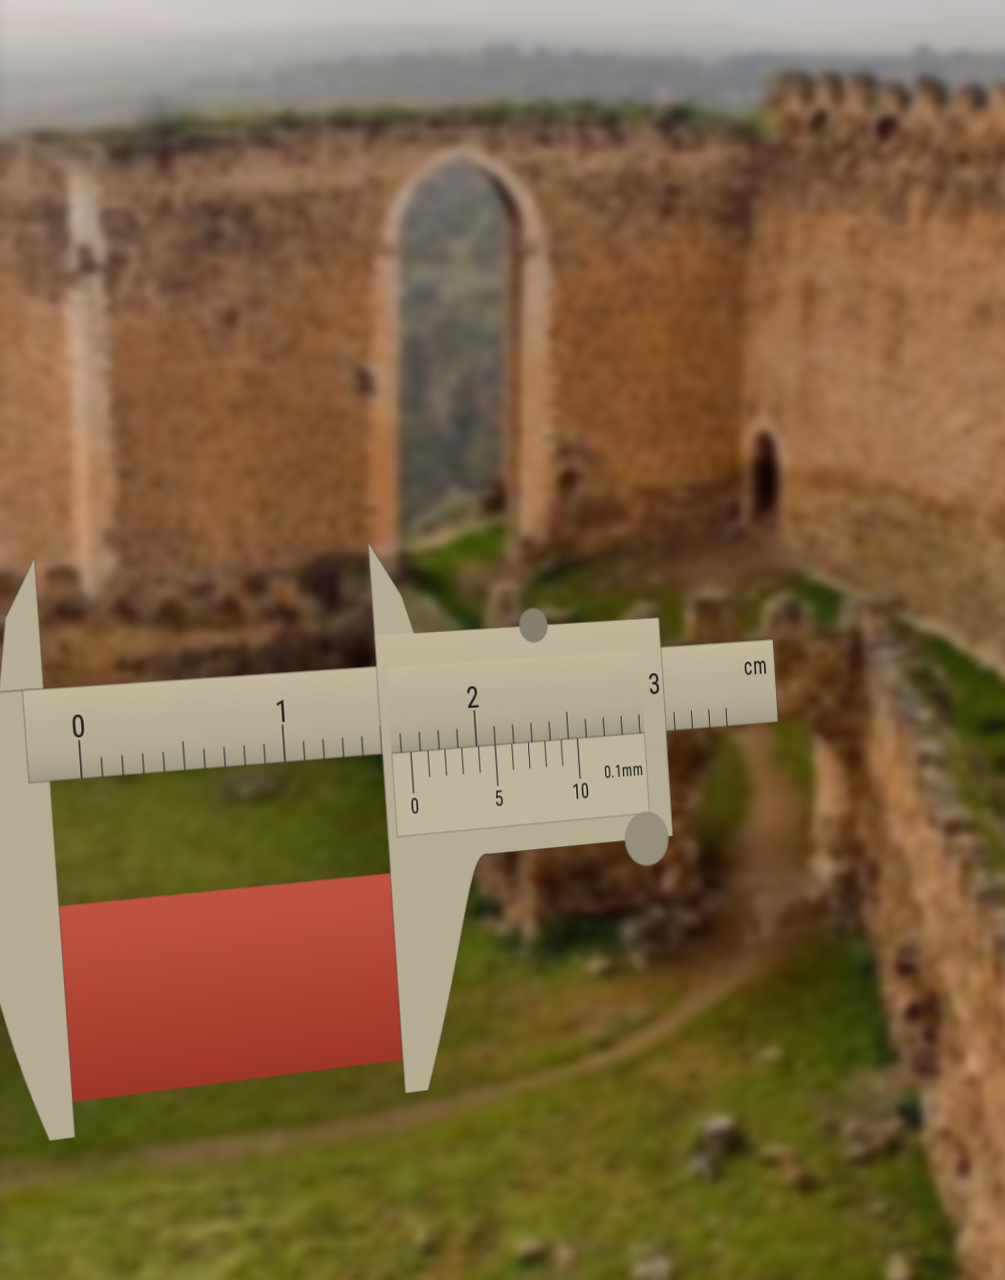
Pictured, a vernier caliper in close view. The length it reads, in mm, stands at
16.5 mm
